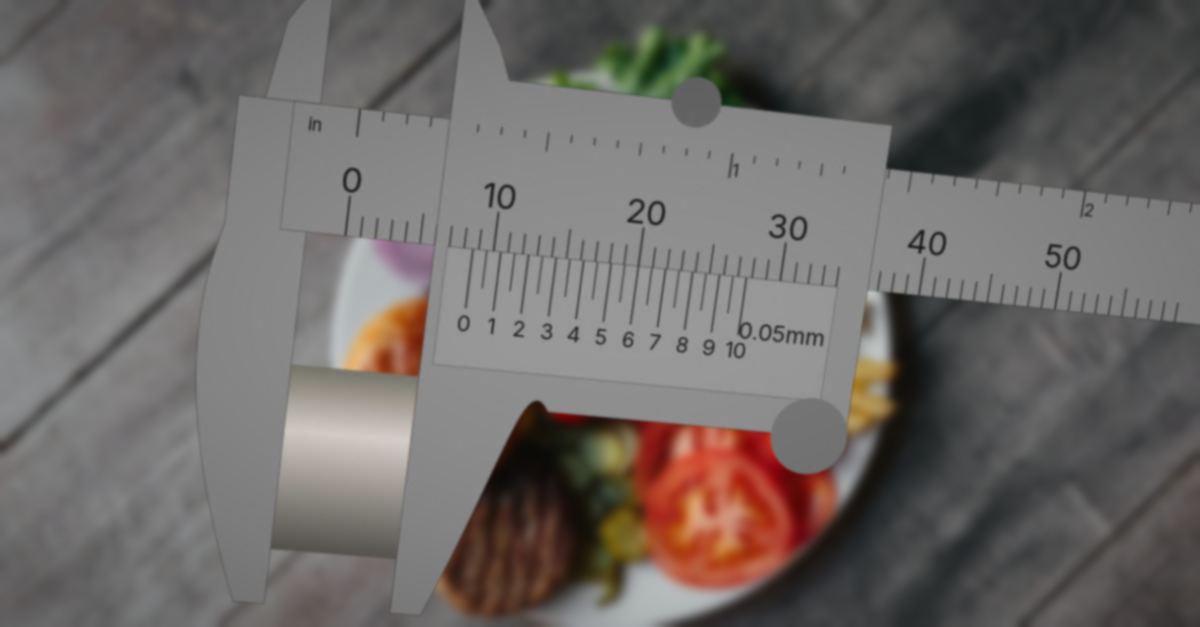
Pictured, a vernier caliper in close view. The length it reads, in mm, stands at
8.6 mm
